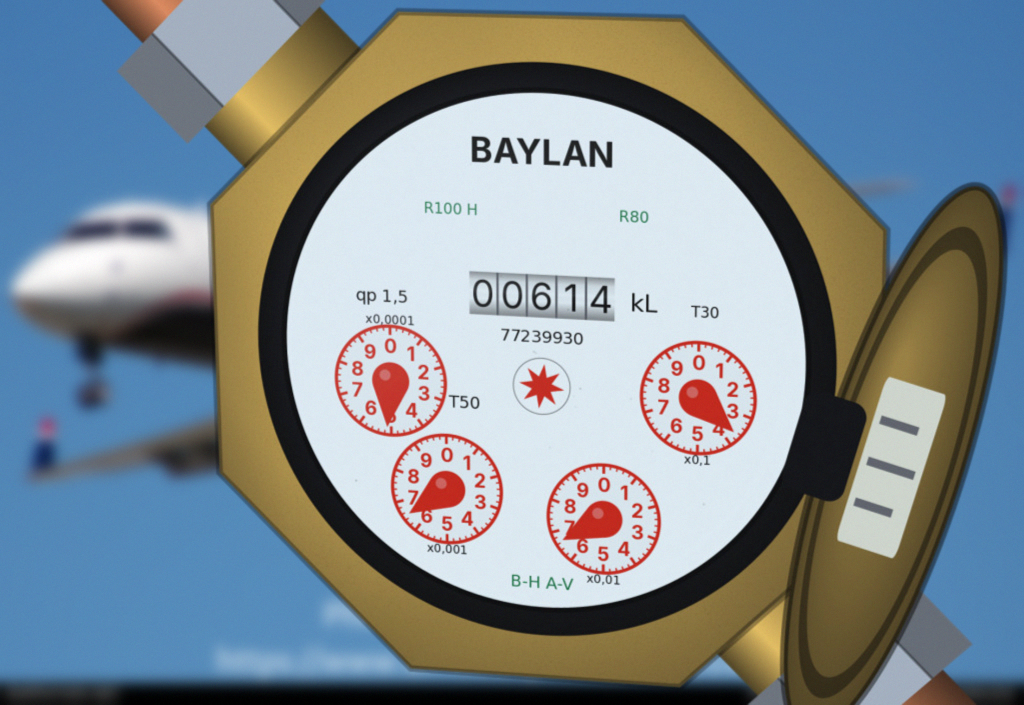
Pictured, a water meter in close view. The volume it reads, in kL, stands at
614.3665 kL
